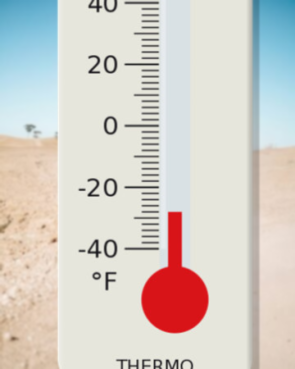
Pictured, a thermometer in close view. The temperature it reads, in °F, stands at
-28 °F
